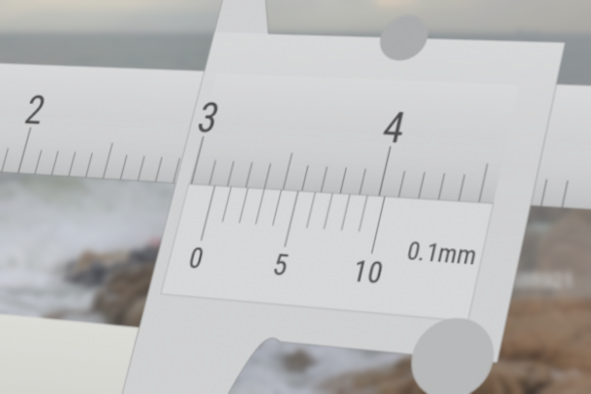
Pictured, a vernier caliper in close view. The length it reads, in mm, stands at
31.3 mm
